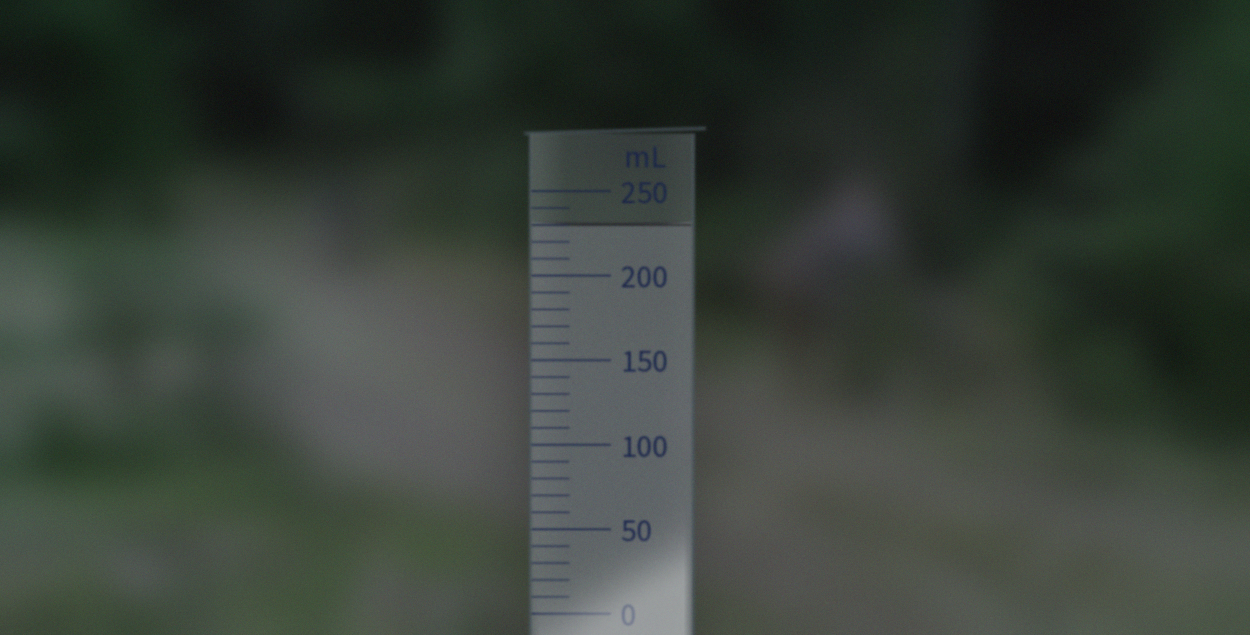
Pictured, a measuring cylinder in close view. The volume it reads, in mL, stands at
230 mL
